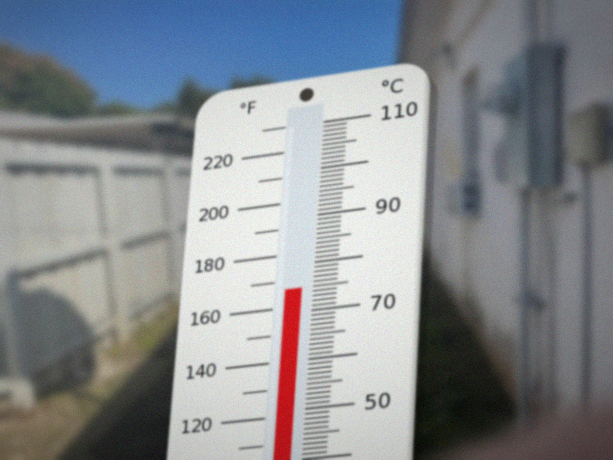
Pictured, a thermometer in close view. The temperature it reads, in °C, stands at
75 °C
